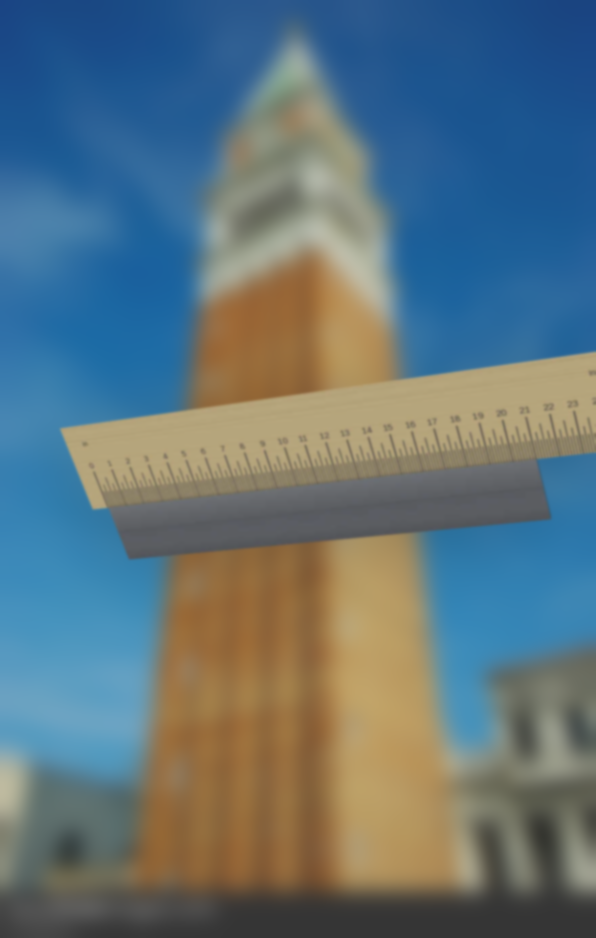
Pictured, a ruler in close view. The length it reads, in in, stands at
21 in
